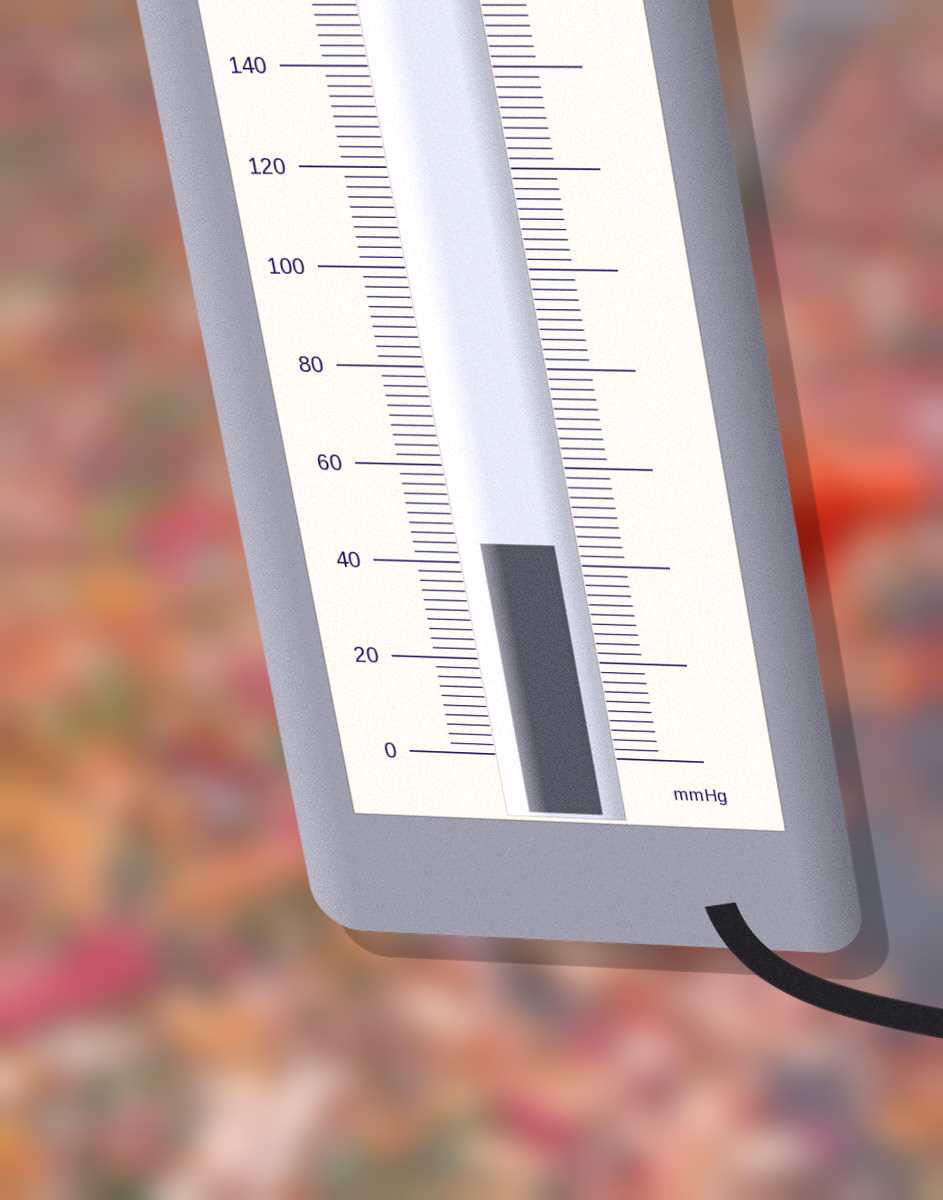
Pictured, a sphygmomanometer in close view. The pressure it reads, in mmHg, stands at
44 mmHg
